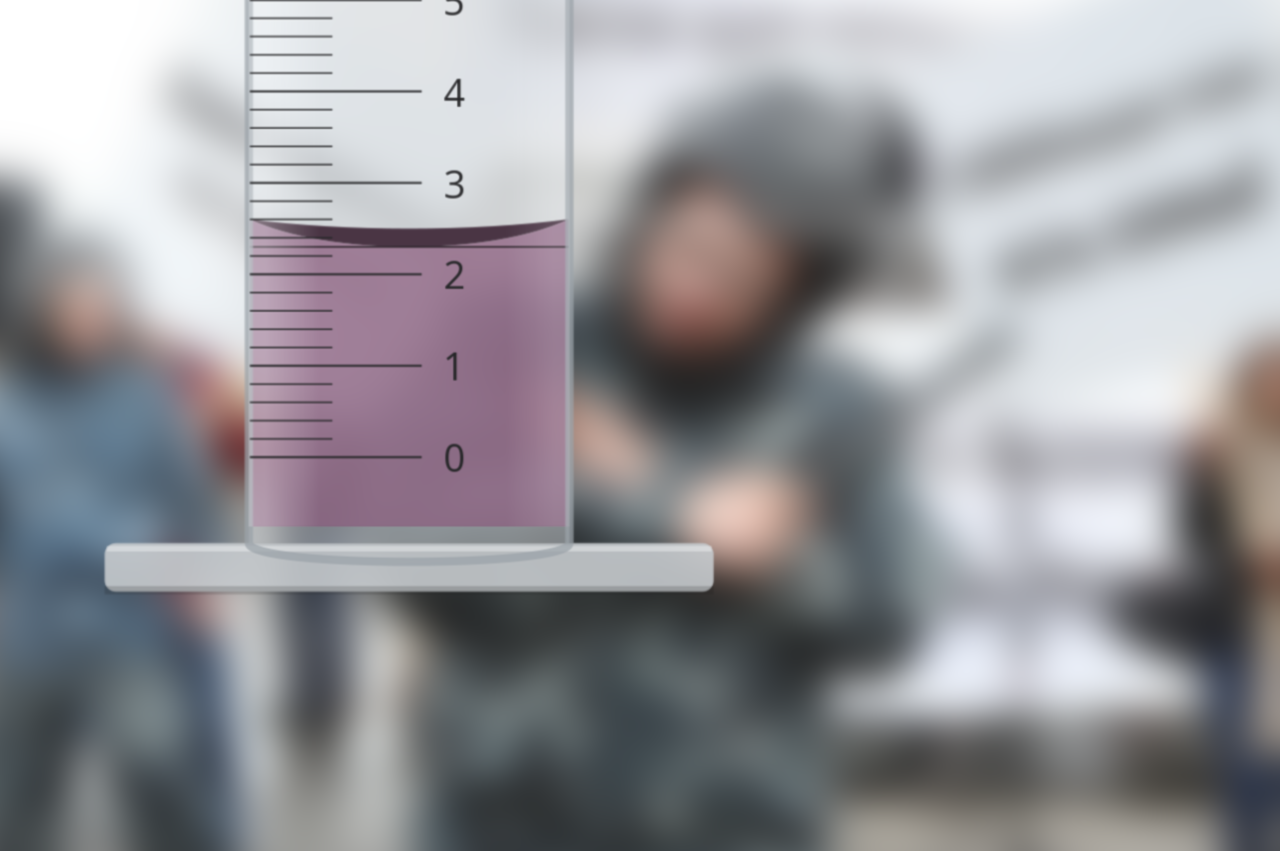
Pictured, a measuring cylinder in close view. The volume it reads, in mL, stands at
2.3 mL
